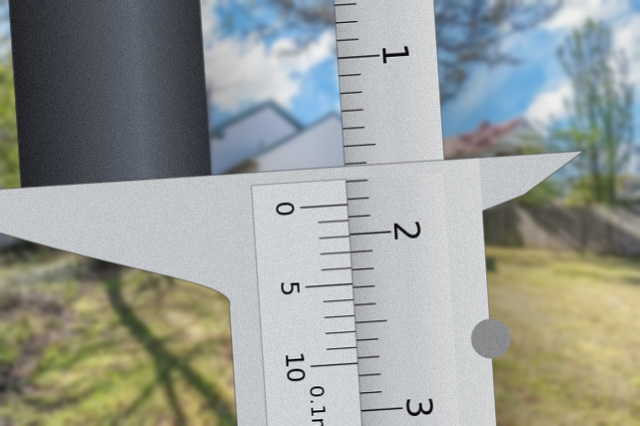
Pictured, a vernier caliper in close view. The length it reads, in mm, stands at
18.3 mm
